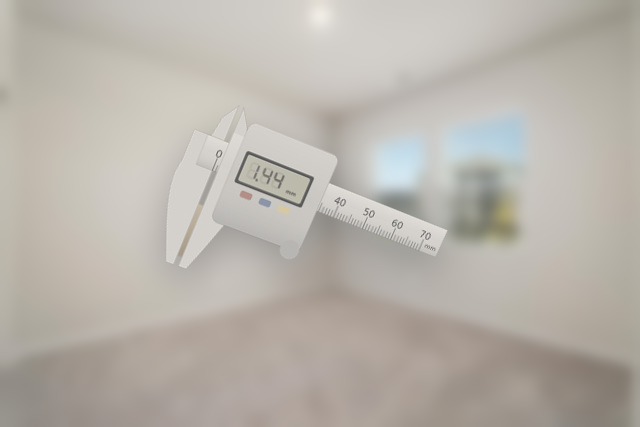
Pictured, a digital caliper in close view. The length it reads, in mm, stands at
1.44 mm
